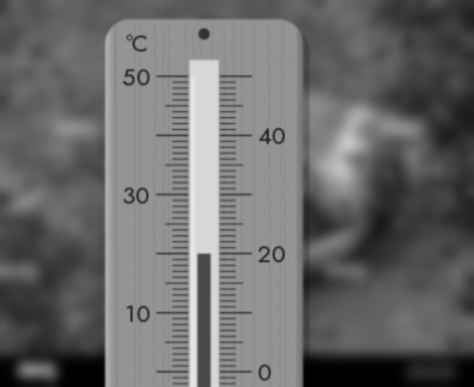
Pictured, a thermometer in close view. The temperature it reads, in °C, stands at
20 °C
